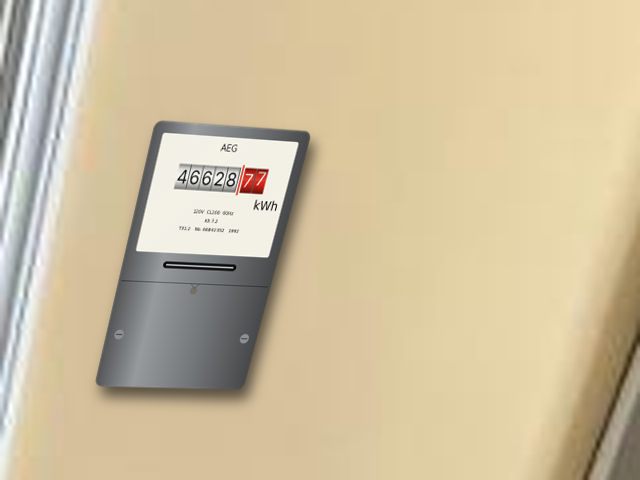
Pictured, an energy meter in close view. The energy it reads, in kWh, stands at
46628.77 kWh
